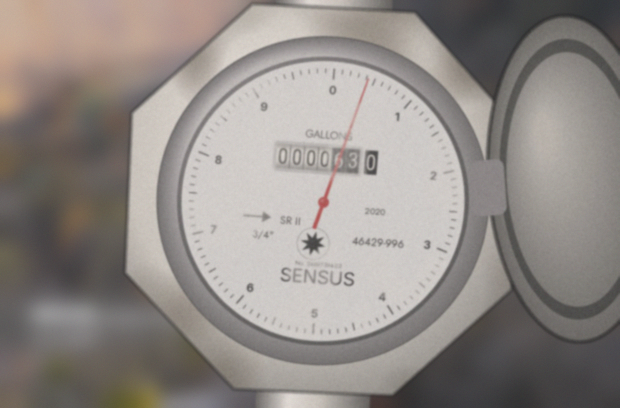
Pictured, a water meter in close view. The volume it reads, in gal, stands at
630.4 gal
